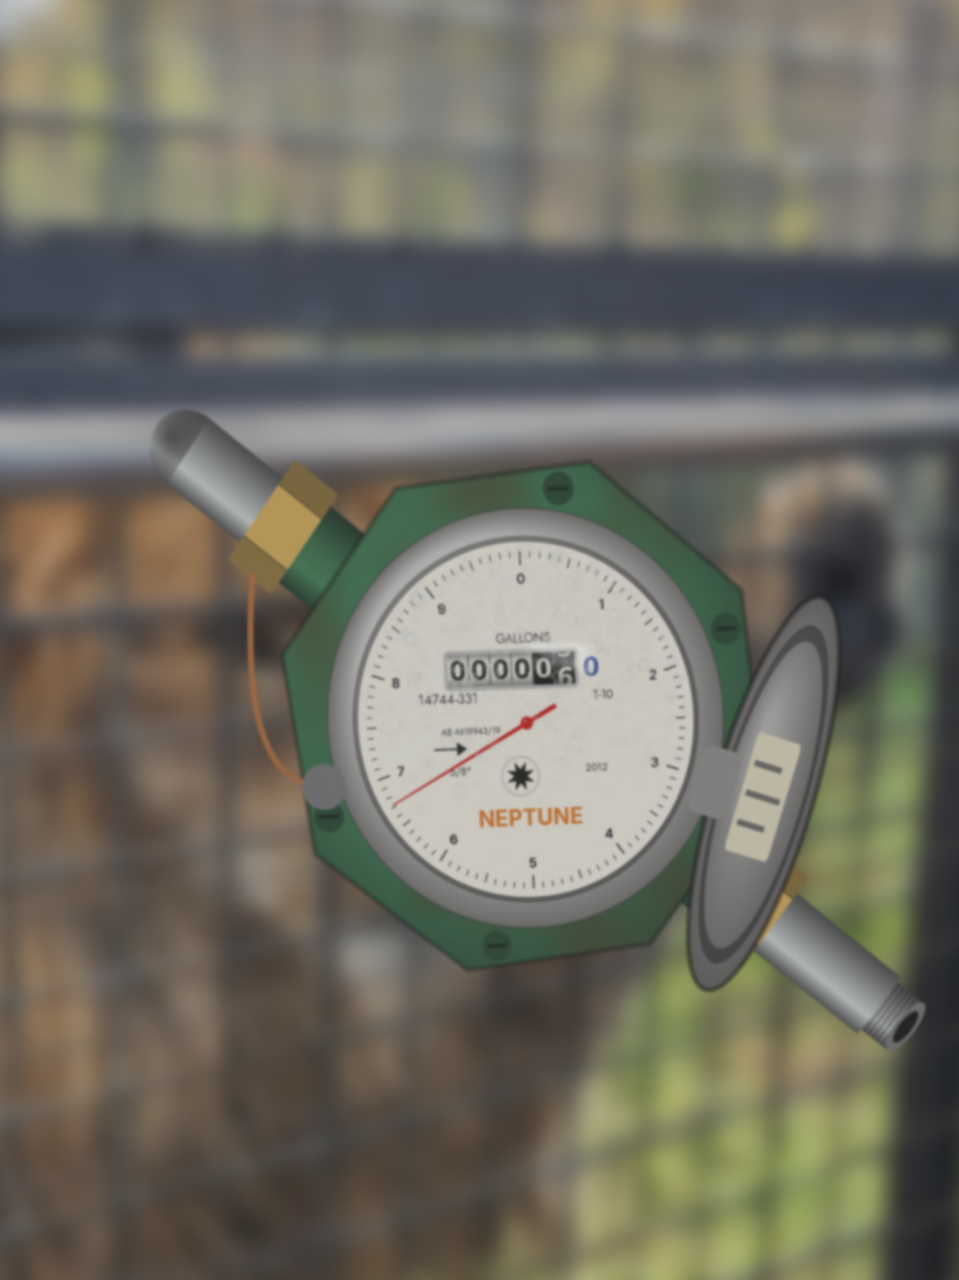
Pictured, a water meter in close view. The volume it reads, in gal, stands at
56.7 gal
